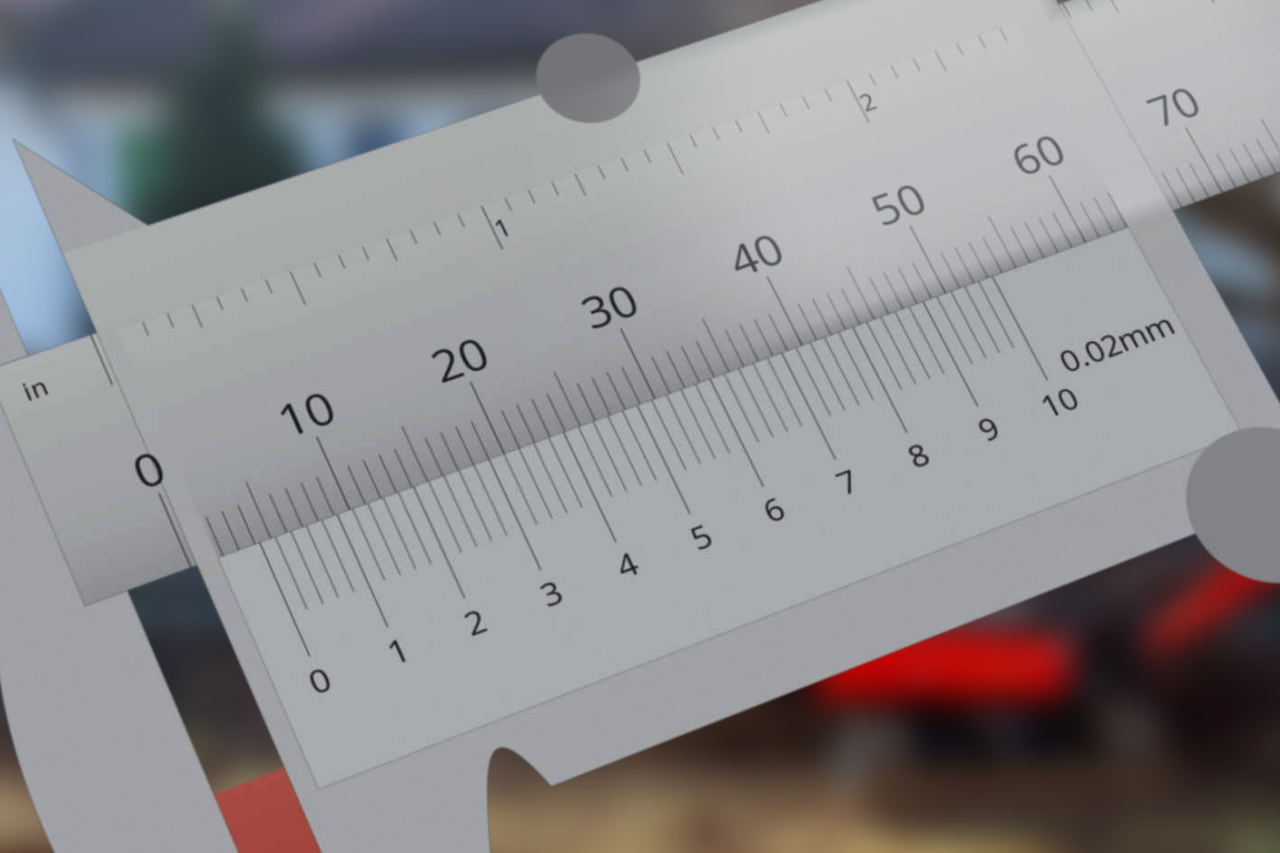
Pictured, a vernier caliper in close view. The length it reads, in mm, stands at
4.3 mm
